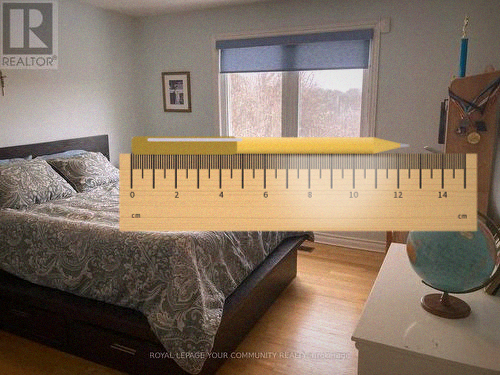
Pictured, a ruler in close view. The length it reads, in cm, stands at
12.5 cm
